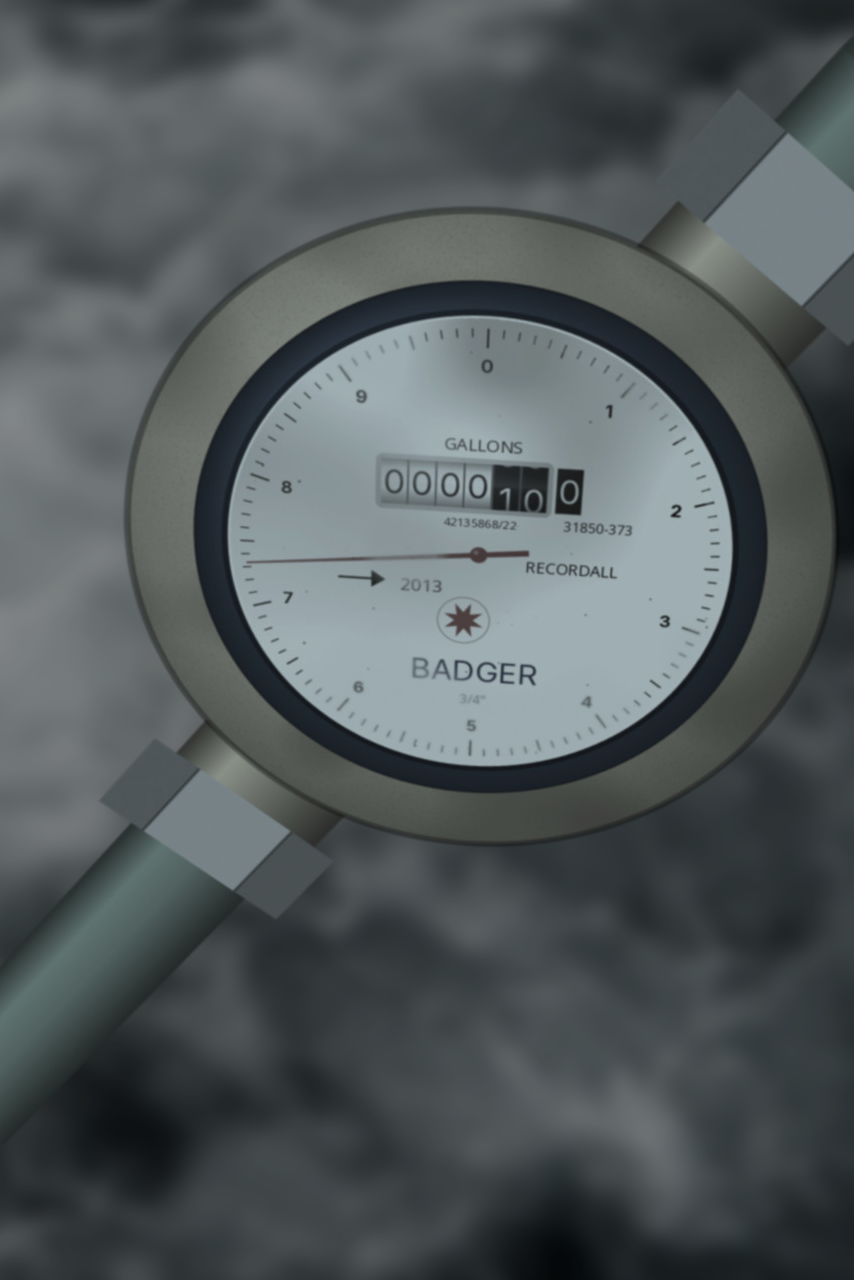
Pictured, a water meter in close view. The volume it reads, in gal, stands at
97.3 gal
